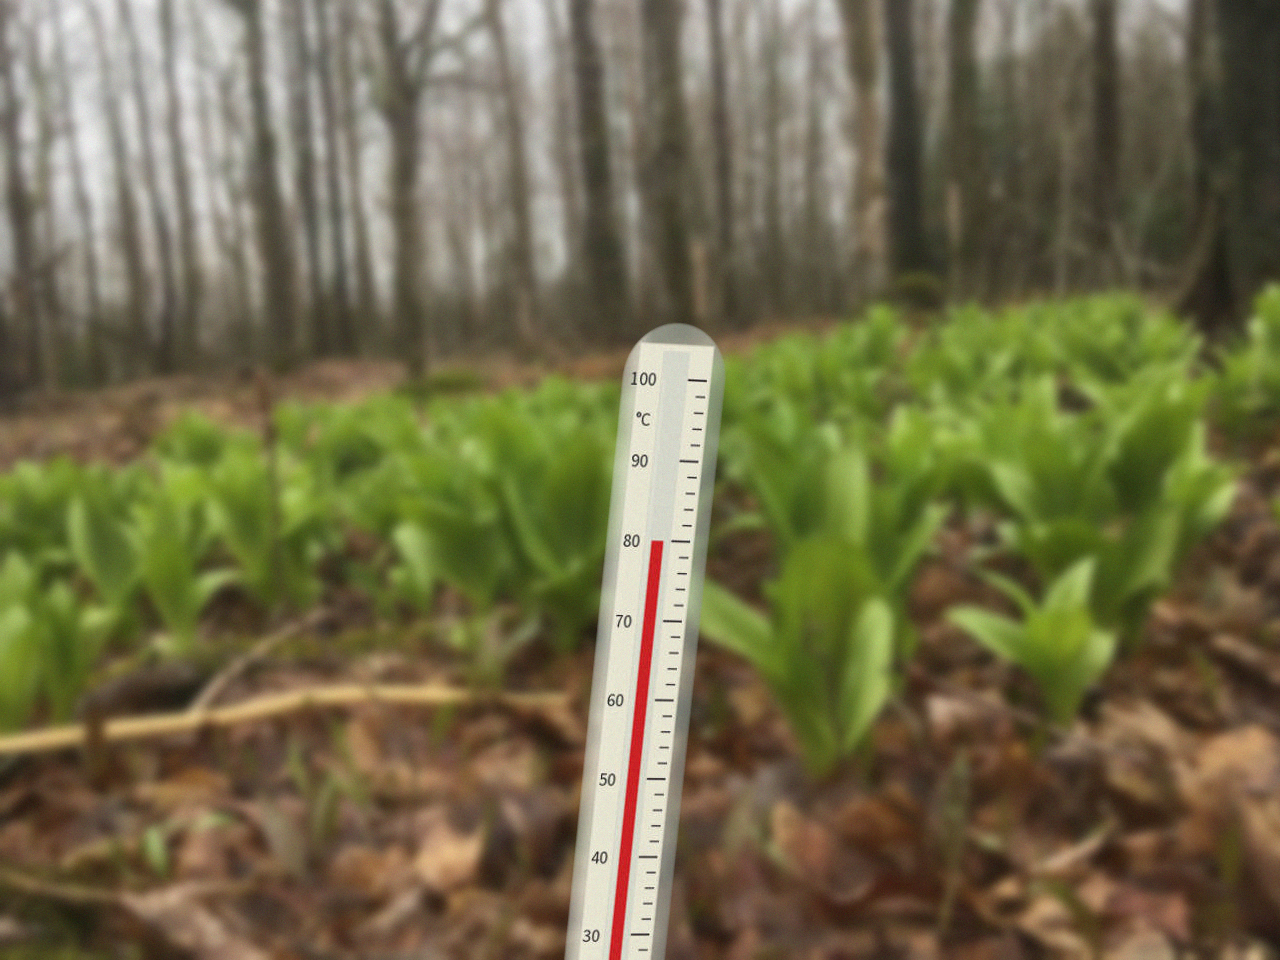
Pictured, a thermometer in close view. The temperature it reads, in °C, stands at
80 °C
